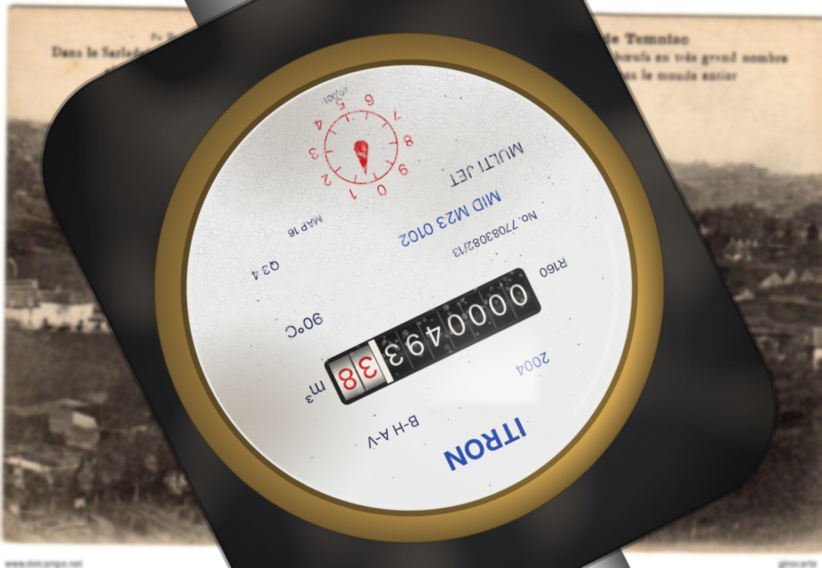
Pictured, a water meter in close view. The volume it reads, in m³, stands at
493.380 m³
